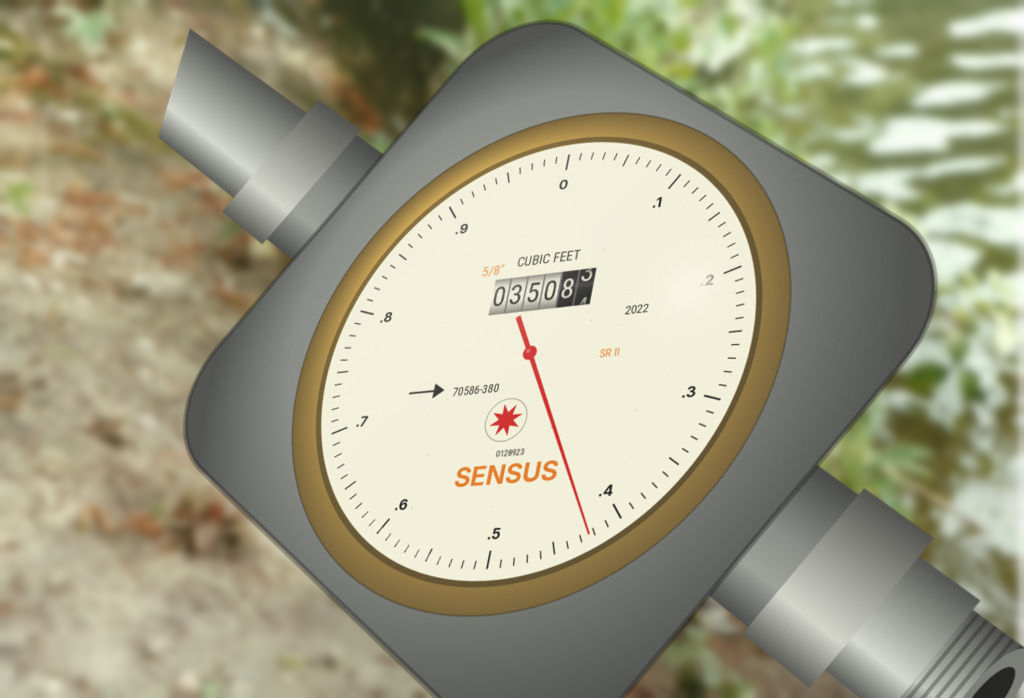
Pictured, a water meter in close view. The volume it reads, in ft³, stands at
35083.42 ft³
